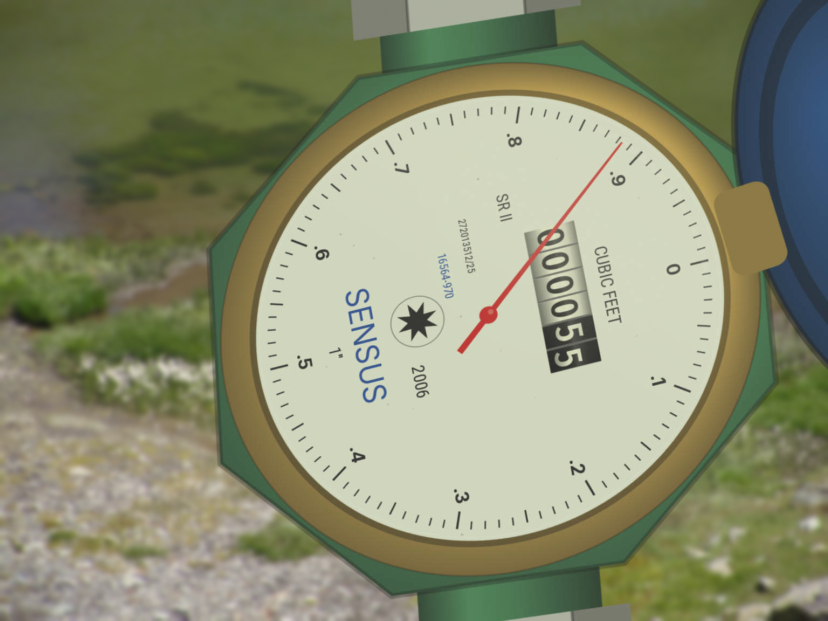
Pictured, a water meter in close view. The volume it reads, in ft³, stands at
54.88 ft³
